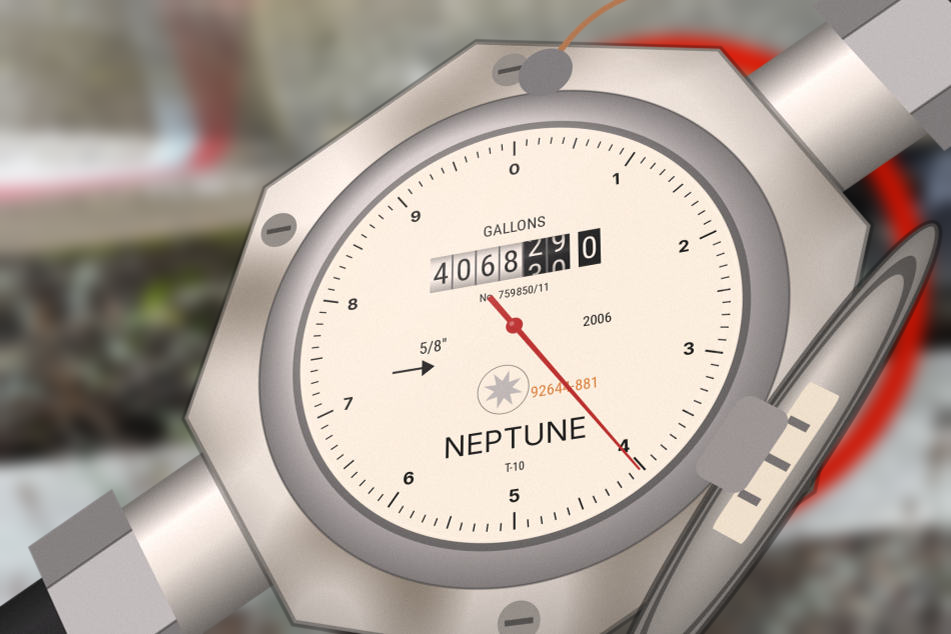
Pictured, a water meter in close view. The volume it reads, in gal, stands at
4068294.0 gal
